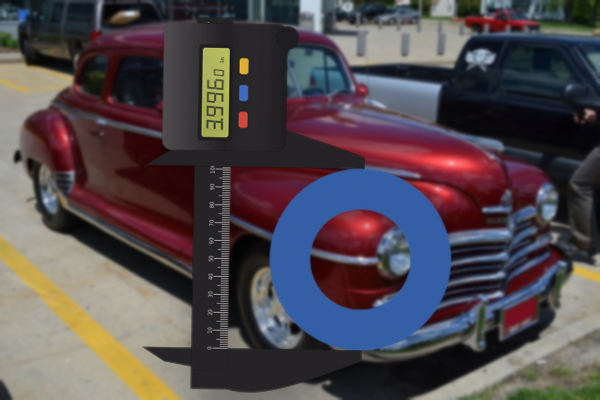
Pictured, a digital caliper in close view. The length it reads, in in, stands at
3.9960 in
